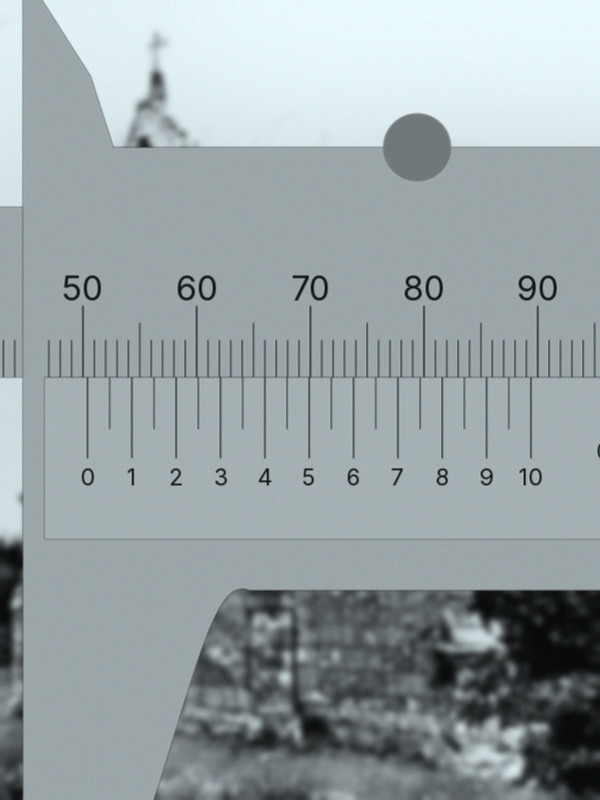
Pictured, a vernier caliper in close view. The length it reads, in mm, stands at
50.4 mm
